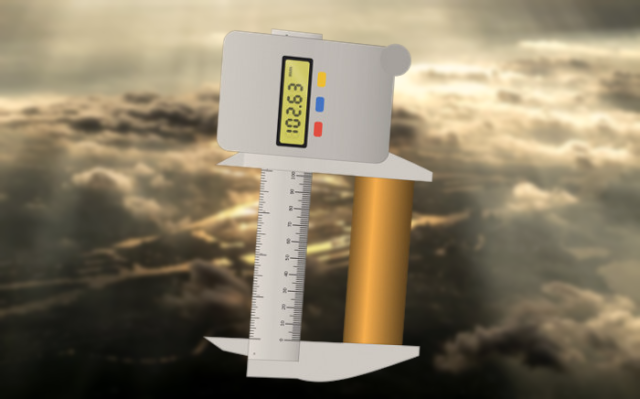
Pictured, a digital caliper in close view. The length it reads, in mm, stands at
102.63 mm
